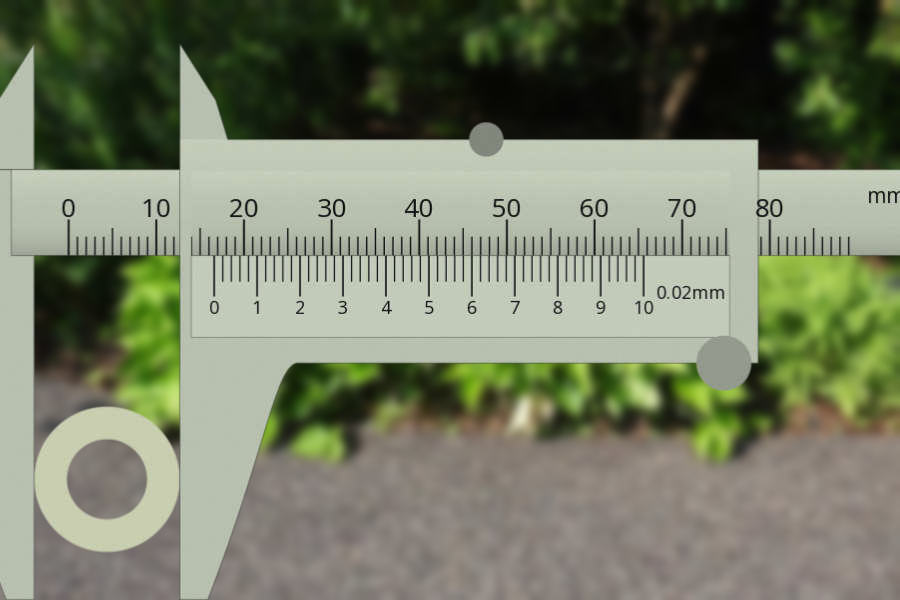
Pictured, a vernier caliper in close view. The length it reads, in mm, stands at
16.6 mm
